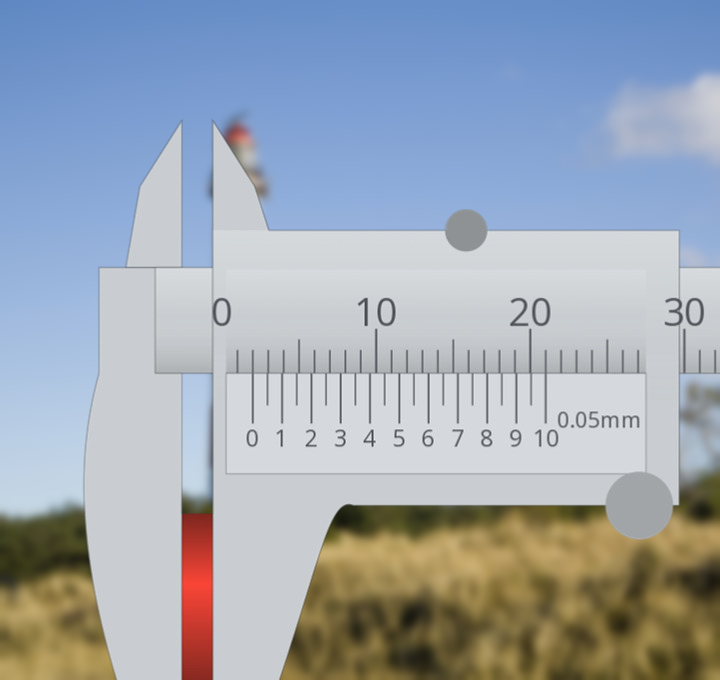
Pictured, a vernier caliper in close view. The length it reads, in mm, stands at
2.0 mm
